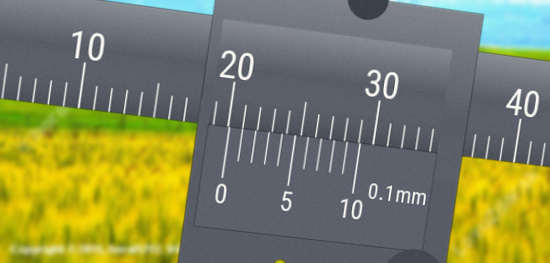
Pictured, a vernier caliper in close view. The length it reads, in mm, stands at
20.1 mm
